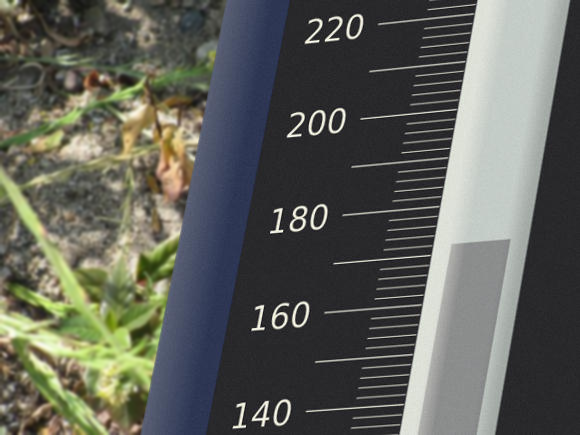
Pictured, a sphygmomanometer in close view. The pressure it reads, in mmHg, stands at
172 mmHg
